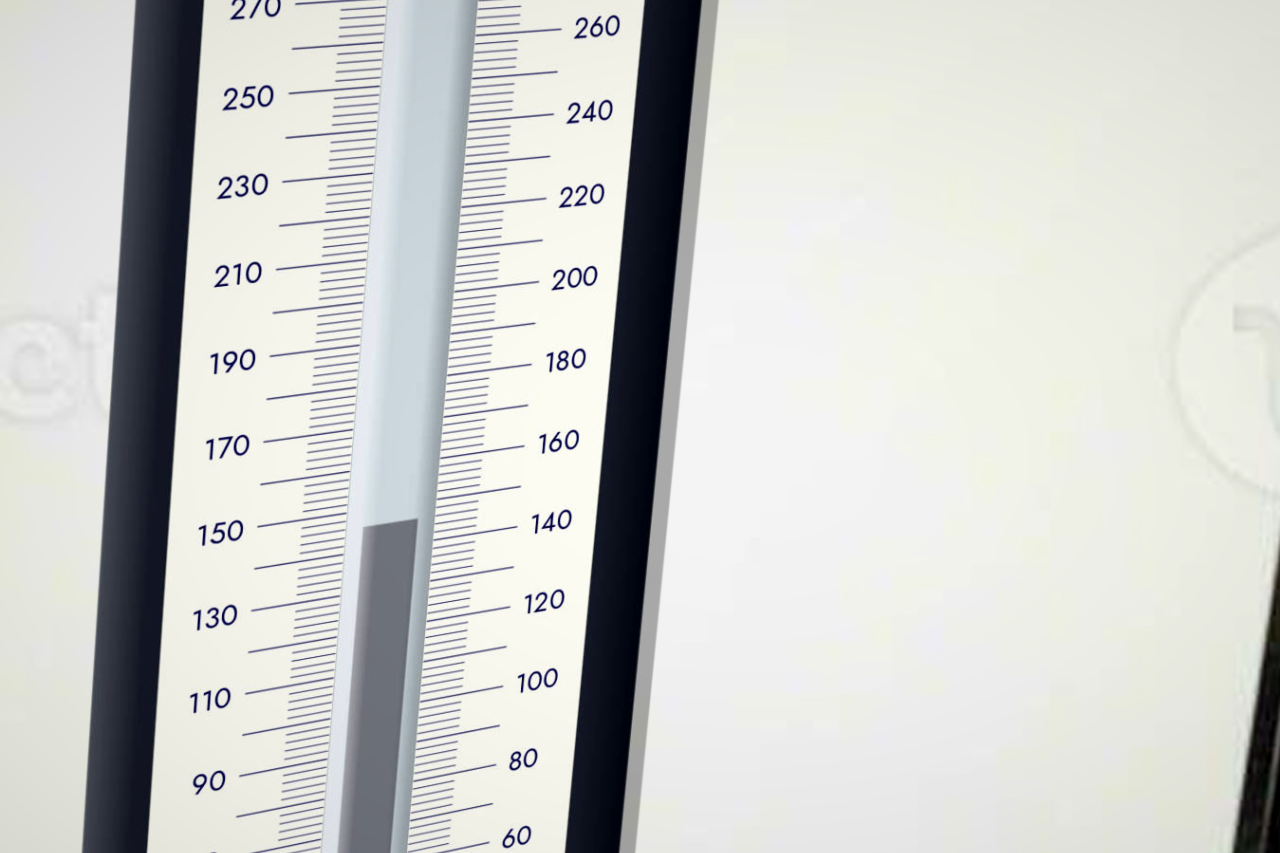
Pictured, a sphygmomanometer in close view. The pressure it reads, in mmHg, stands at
146 mmHg
